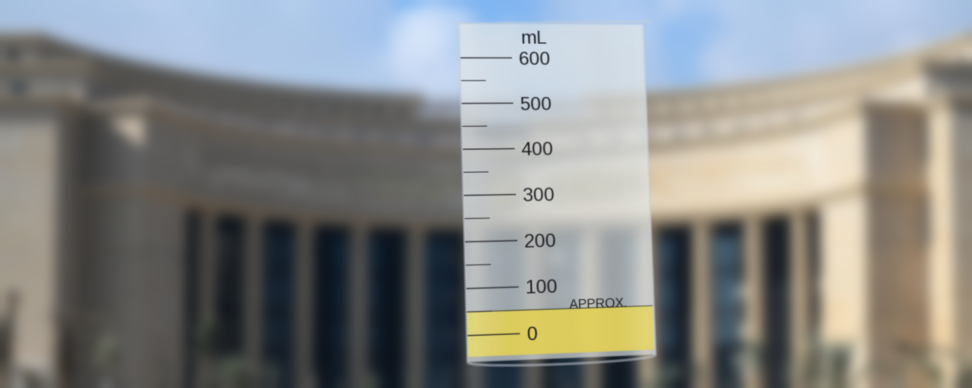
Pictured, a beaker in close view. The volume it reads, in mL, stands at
50 mL
